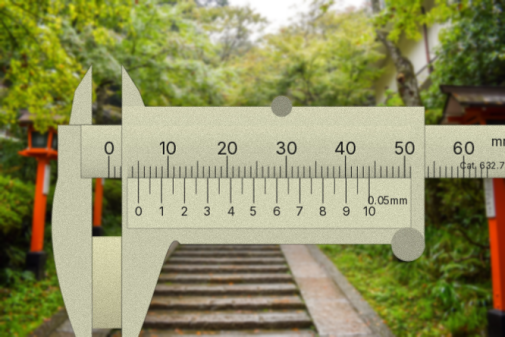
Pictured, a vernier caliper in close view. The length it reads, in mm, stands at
5.0 mm
